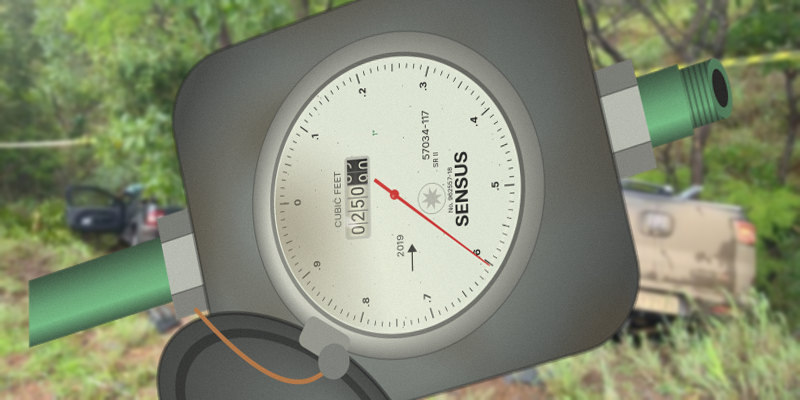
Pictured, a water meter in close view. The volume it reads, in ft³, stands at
25089.60 ft³
